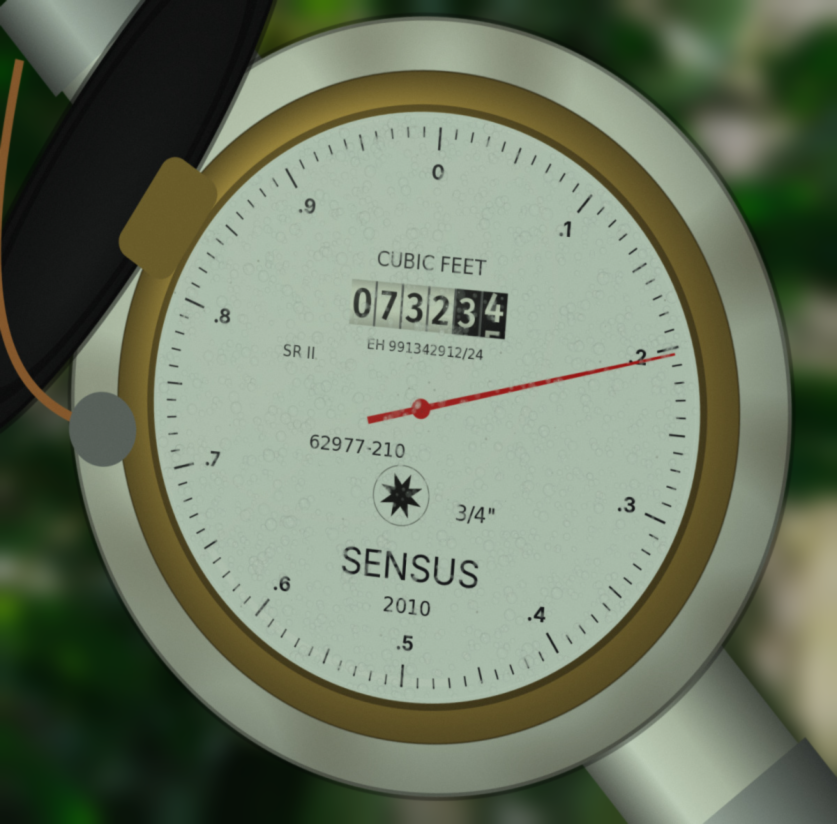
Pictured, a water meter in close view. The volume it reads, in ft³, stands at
73234.20 ft³
